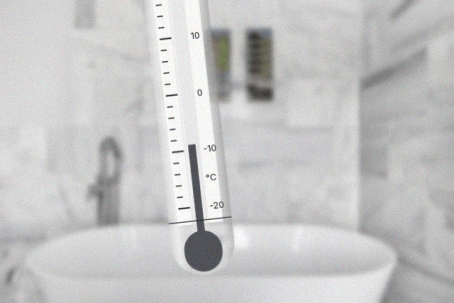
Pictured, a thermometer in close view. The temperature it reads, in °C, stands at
-9 °C
